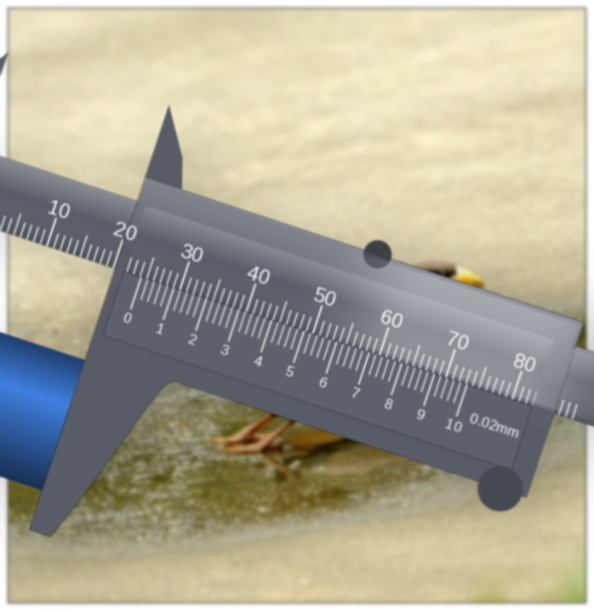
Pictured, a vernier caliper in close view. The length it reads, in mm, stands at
24.2 mm
